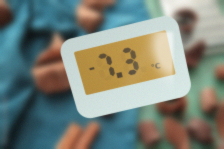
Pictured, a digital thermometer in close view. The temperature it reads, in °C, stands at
-7.3 °C
